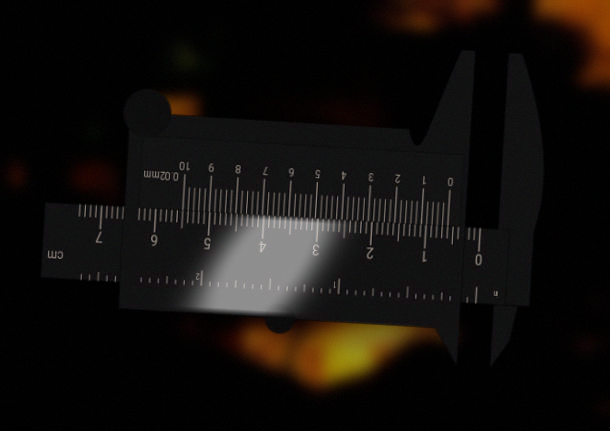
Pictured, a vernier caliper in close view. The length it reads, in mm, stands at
6.0 mm
